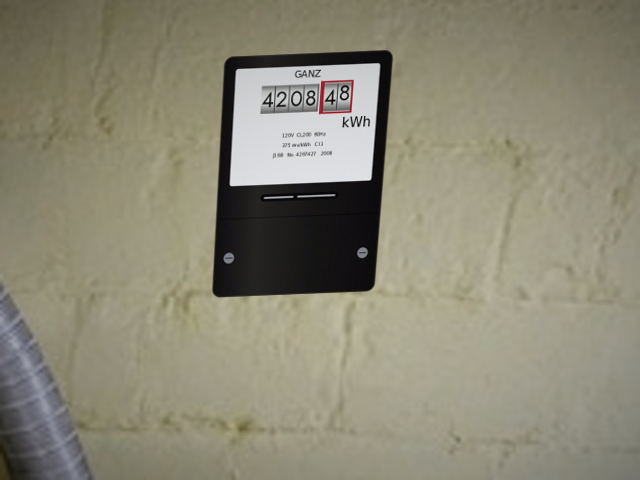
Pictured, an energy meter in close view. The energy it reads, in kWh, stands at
4208.48 kWh
